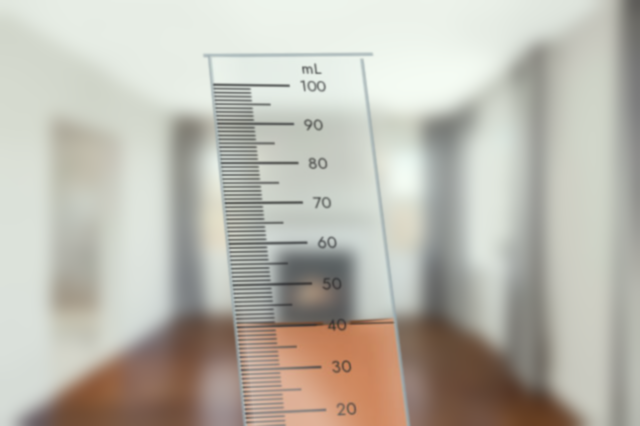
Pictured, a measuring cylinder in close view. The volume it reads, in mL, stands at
40 mL
